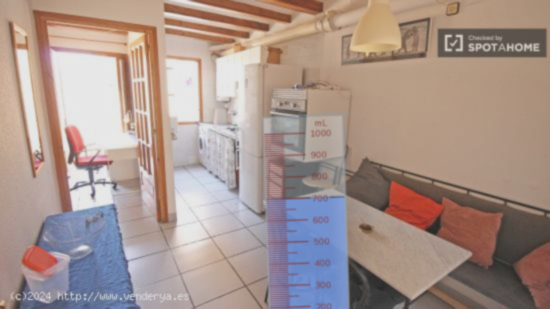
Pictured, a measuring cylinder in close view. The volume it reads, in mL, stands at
700 mL
